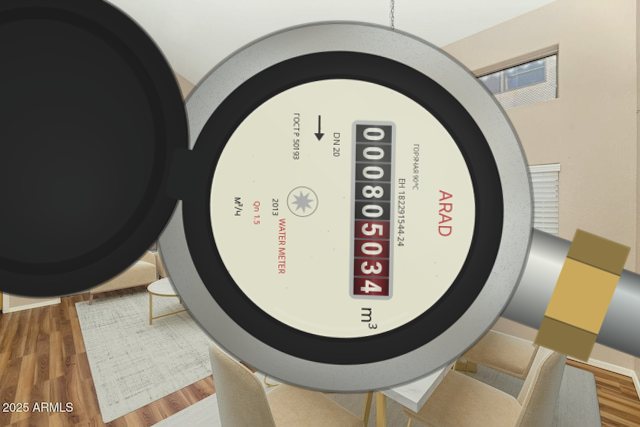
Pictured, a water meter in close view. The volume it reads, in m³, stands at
80.5034 m³
